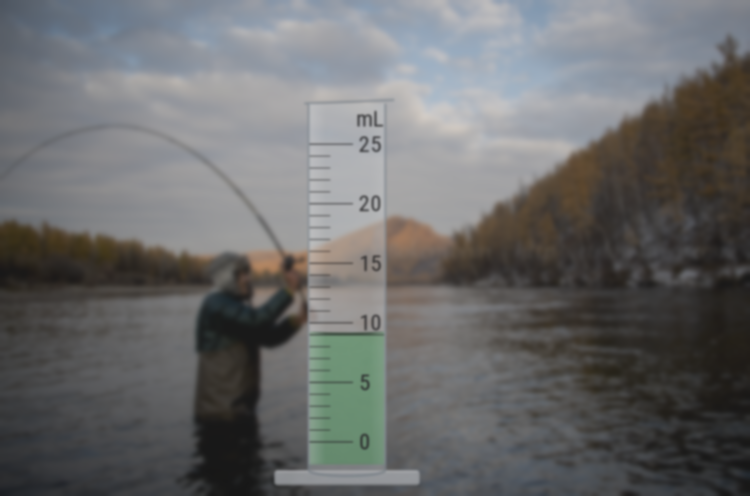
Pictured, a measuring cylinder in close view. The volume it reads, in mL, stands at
9 mL
